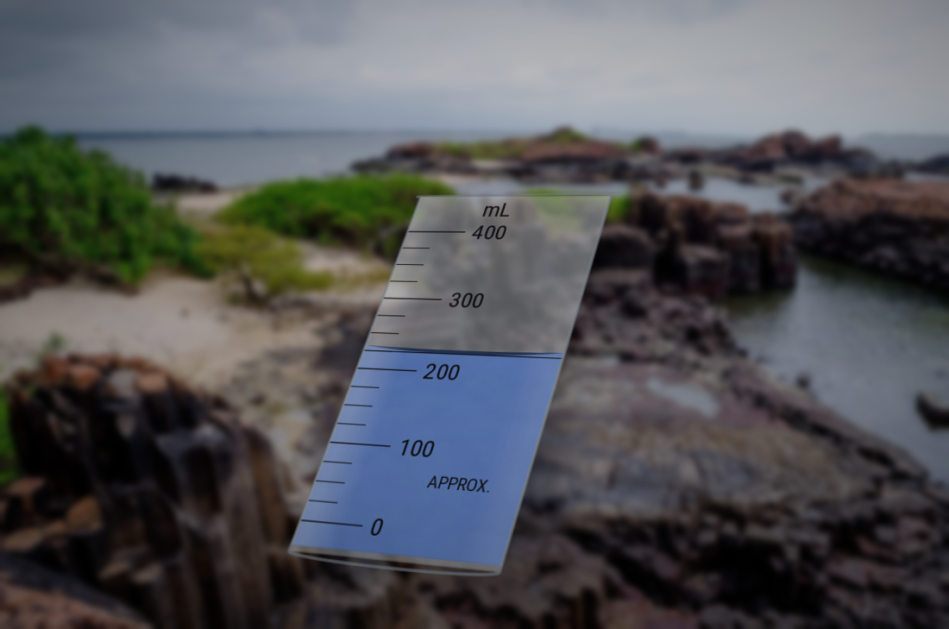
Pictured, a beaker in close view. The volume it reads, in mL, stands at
225 mL
